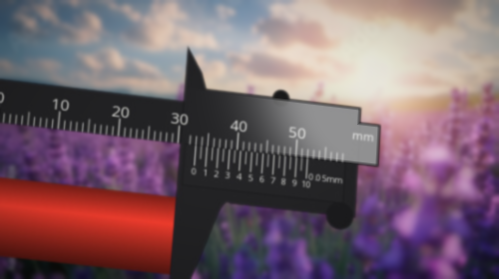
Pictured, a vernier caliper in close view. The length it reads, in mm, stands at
33.0 mm
